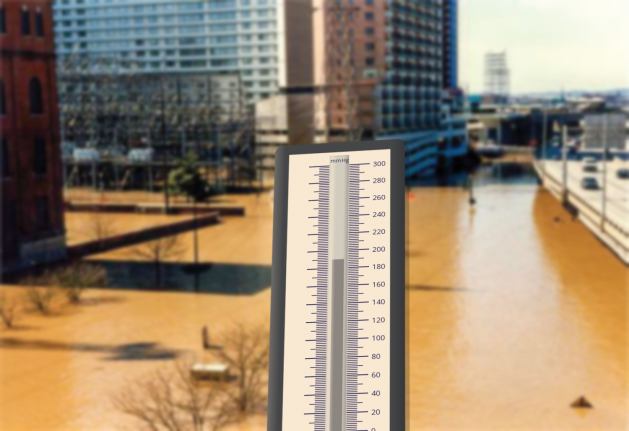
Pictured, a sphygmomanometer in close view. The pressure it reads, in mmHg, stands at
190 mmHg
